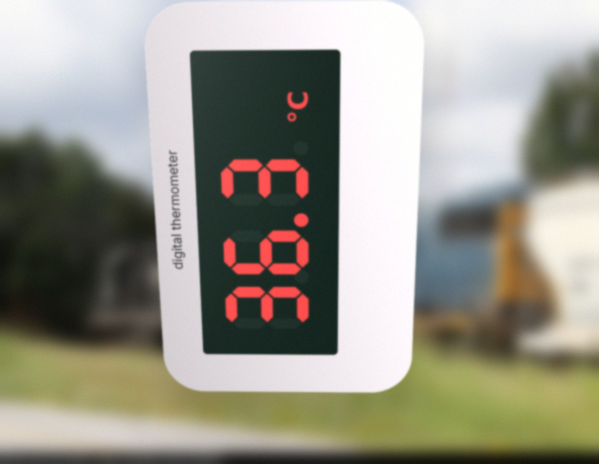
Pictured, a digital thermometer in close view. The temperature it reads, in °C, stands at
36.3 °C
